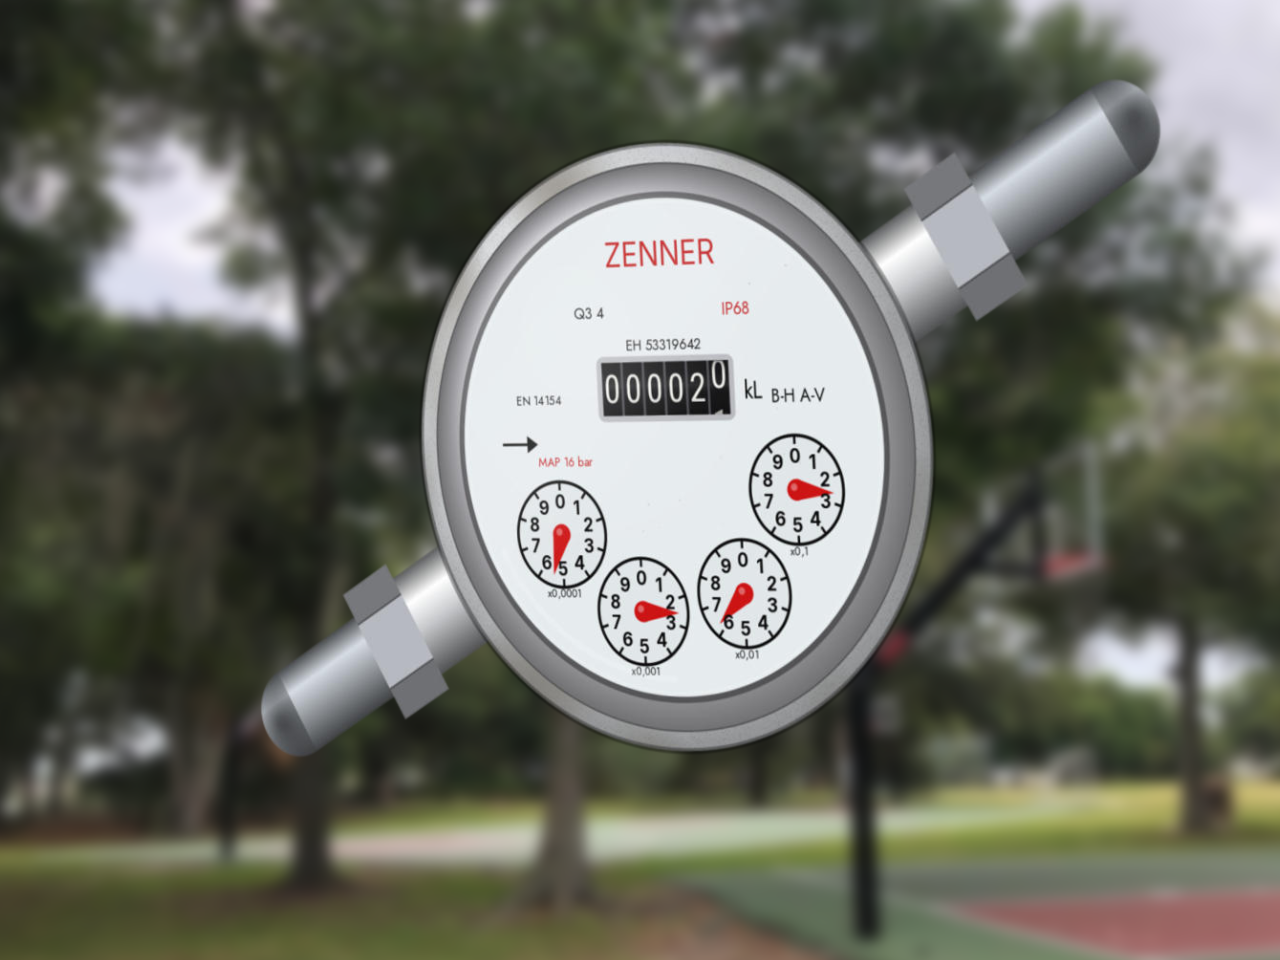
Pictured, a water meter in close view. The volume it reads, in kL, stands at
20.2625 kL
